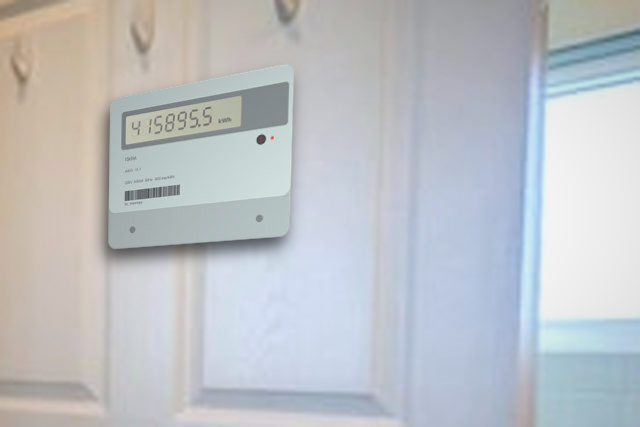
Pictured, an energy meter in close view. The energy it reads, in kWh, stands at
415895.5 kWh
